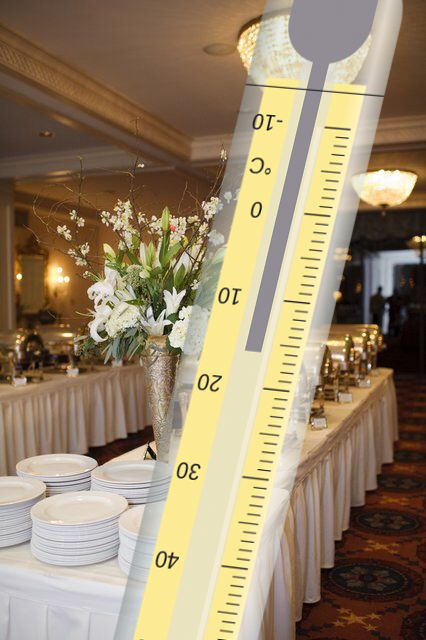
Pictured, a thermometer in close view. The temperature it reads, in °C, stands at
16 °C
